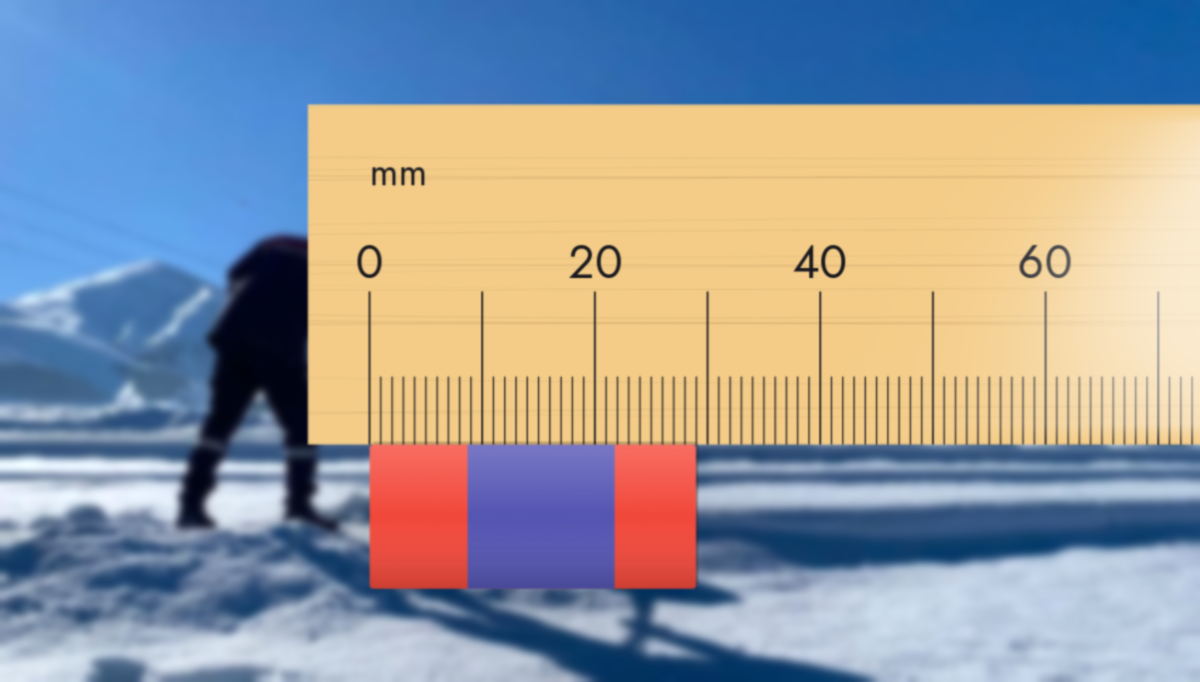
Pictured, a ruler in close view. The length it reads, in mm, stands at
29 mm
